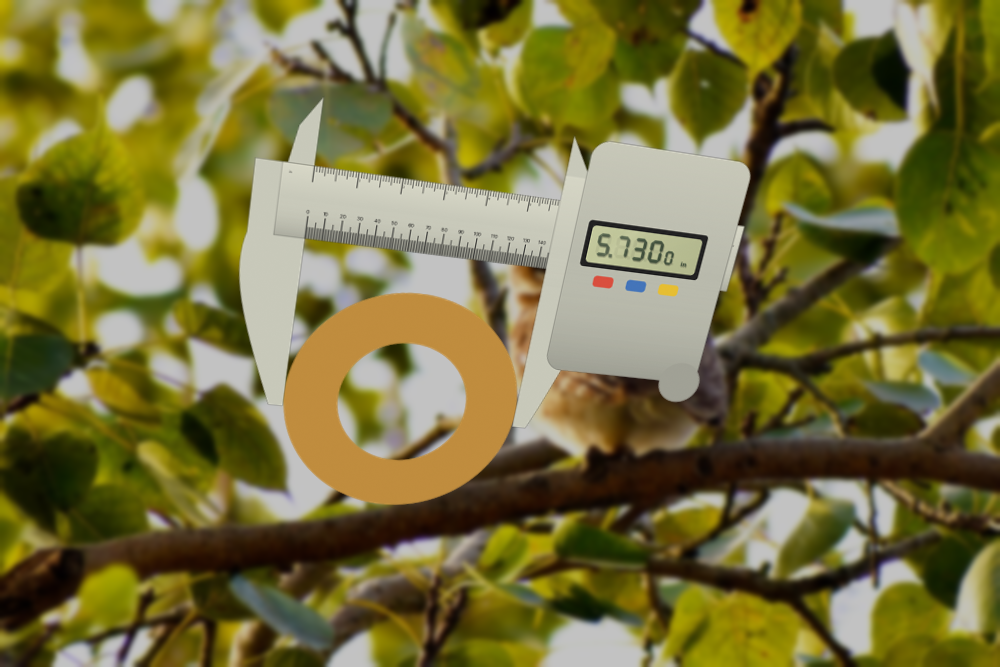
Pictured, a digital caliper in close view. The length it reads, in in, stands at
5.7300 in
